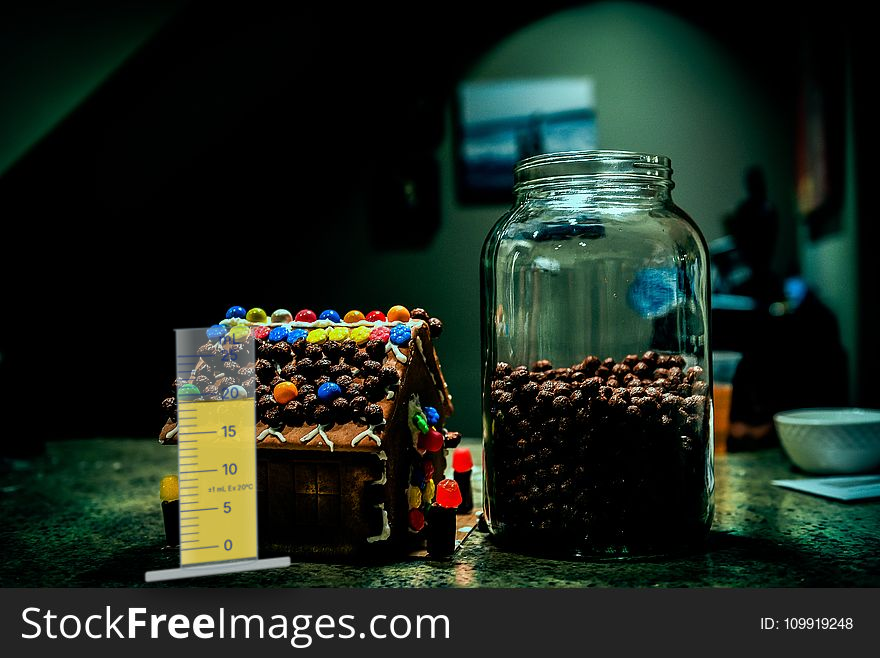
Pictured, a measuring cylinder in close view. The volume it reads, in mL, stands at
19 mL
